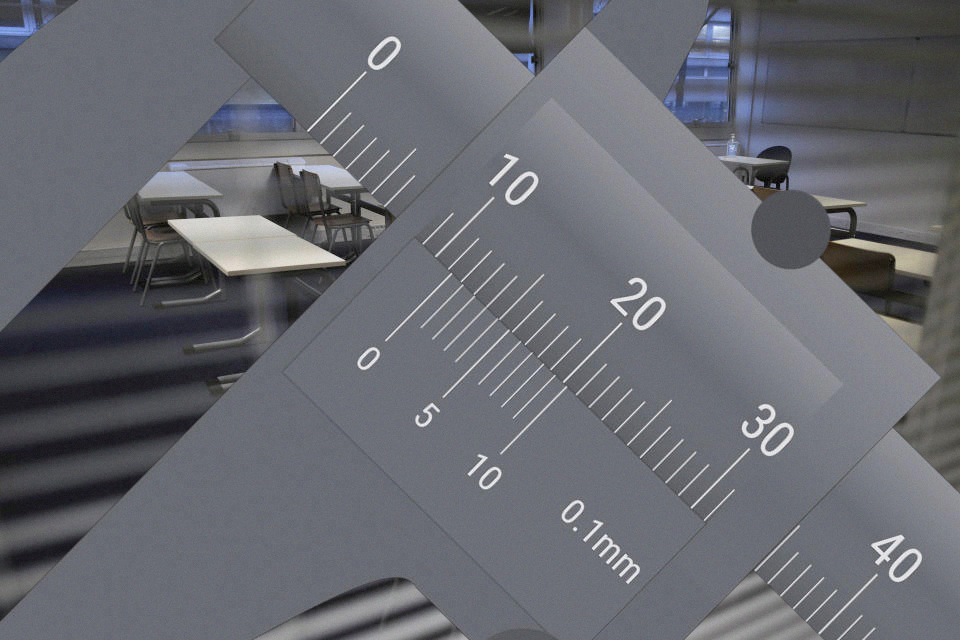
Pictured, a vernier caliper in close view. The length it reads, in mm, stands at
11.3 mm
